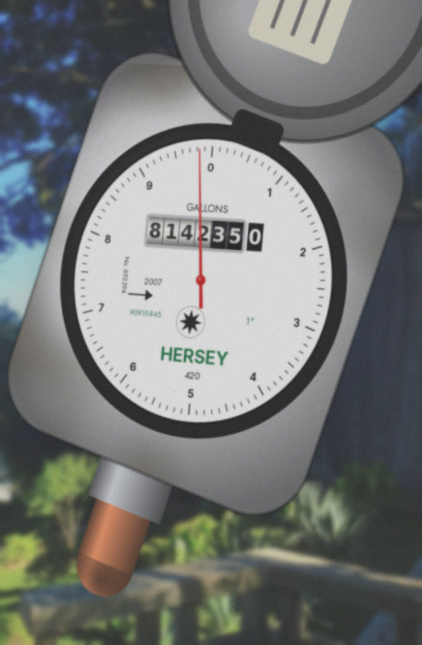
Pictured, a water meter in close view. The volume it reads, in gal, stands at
8142349.8 gal
